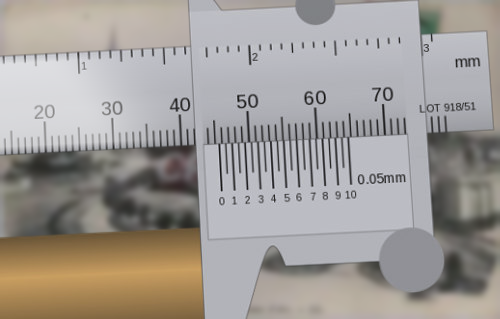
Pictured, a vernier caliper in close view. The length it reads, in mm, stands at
45.6 mm
